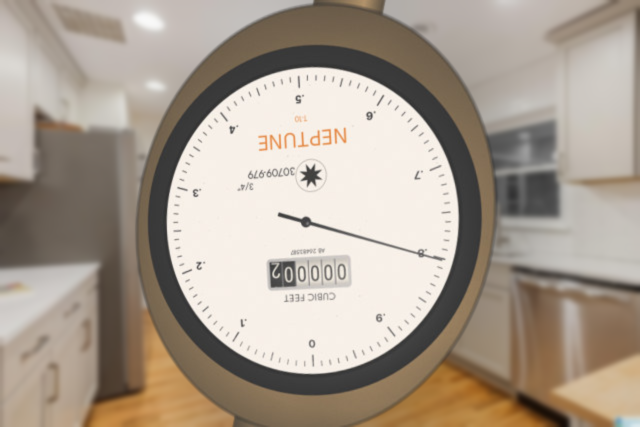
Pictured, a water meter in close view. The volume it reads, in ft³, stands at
1.80 ft³
